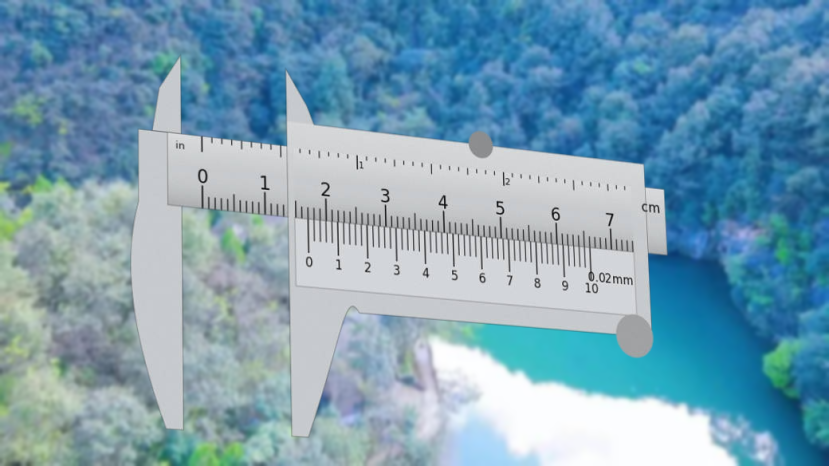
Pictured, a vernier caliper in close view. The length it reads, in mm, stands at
17.0 mm
